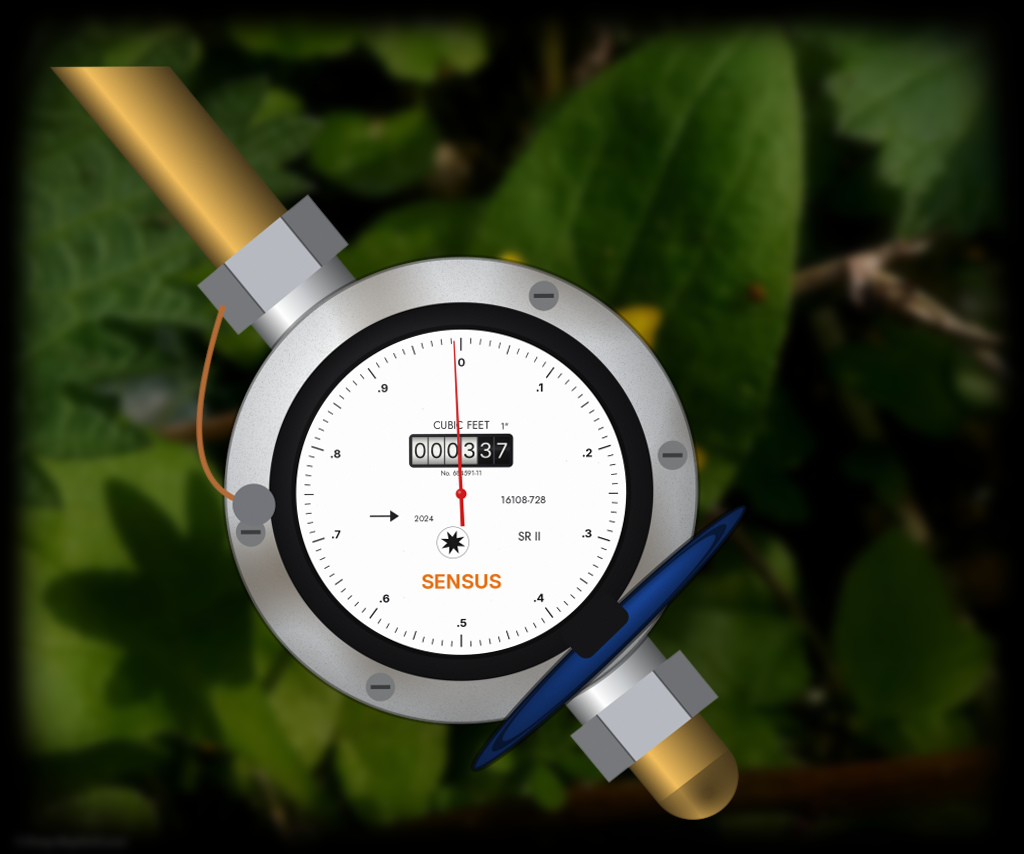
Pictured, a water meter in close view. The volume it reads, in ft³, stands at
336.99 ft³
